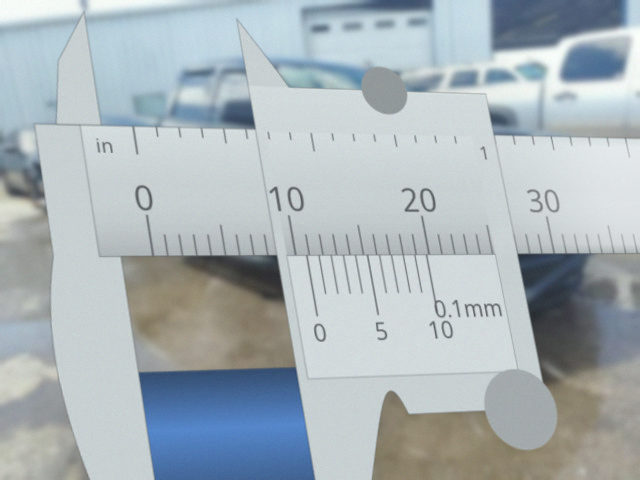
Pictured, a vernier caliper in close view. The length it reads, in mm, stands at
10.8 mm
